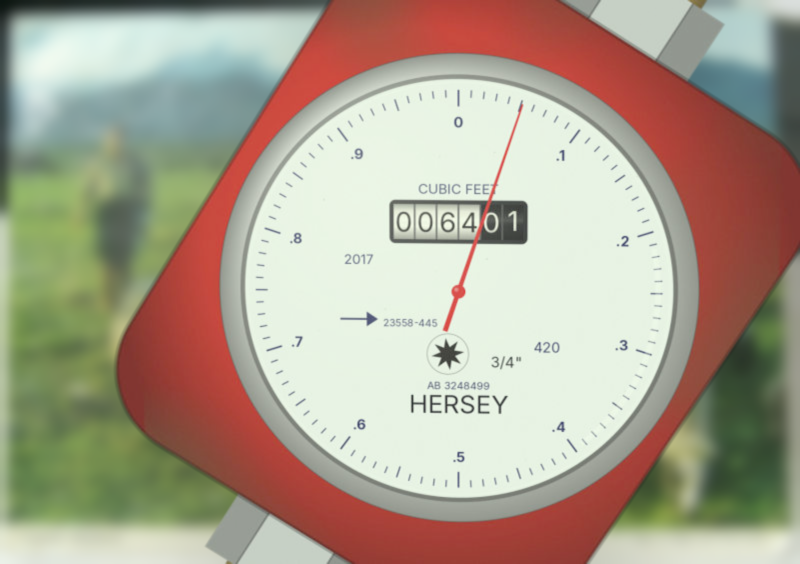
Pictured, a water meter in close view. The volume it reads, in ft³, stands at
6401.05 ft³
